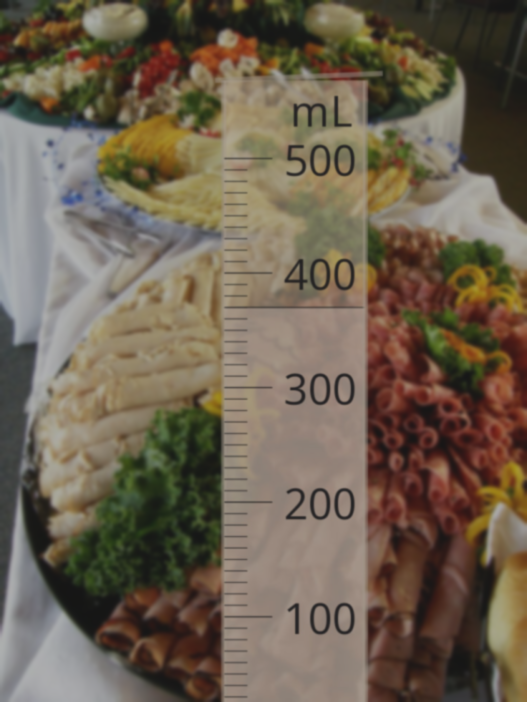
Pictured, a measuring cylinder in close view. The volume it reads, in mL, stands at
370 mL
